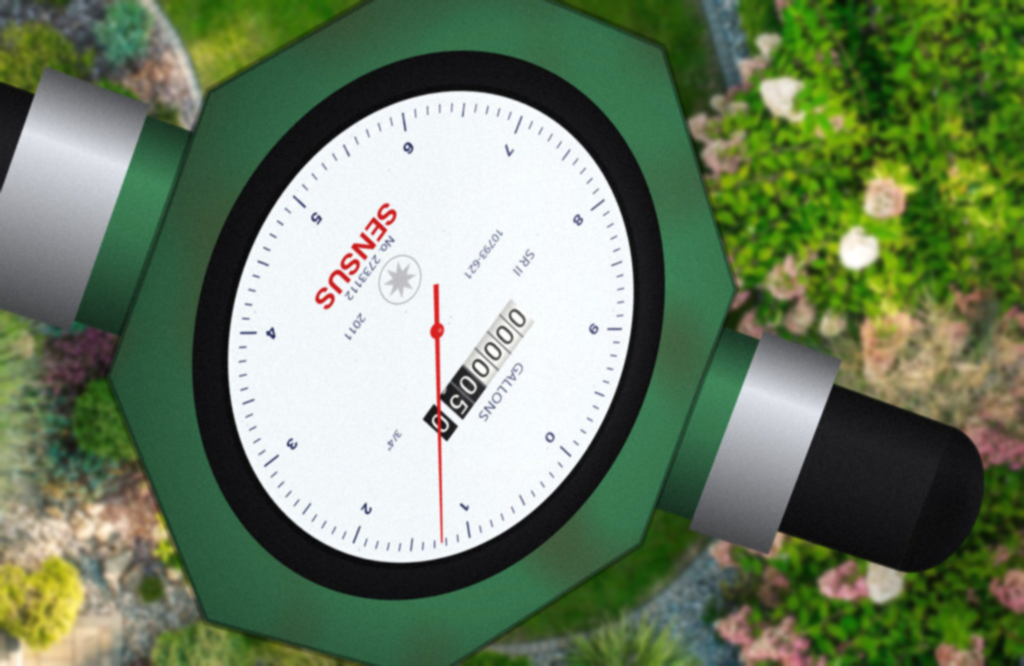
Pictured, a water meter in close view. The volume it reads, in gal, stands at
51.2 gal
